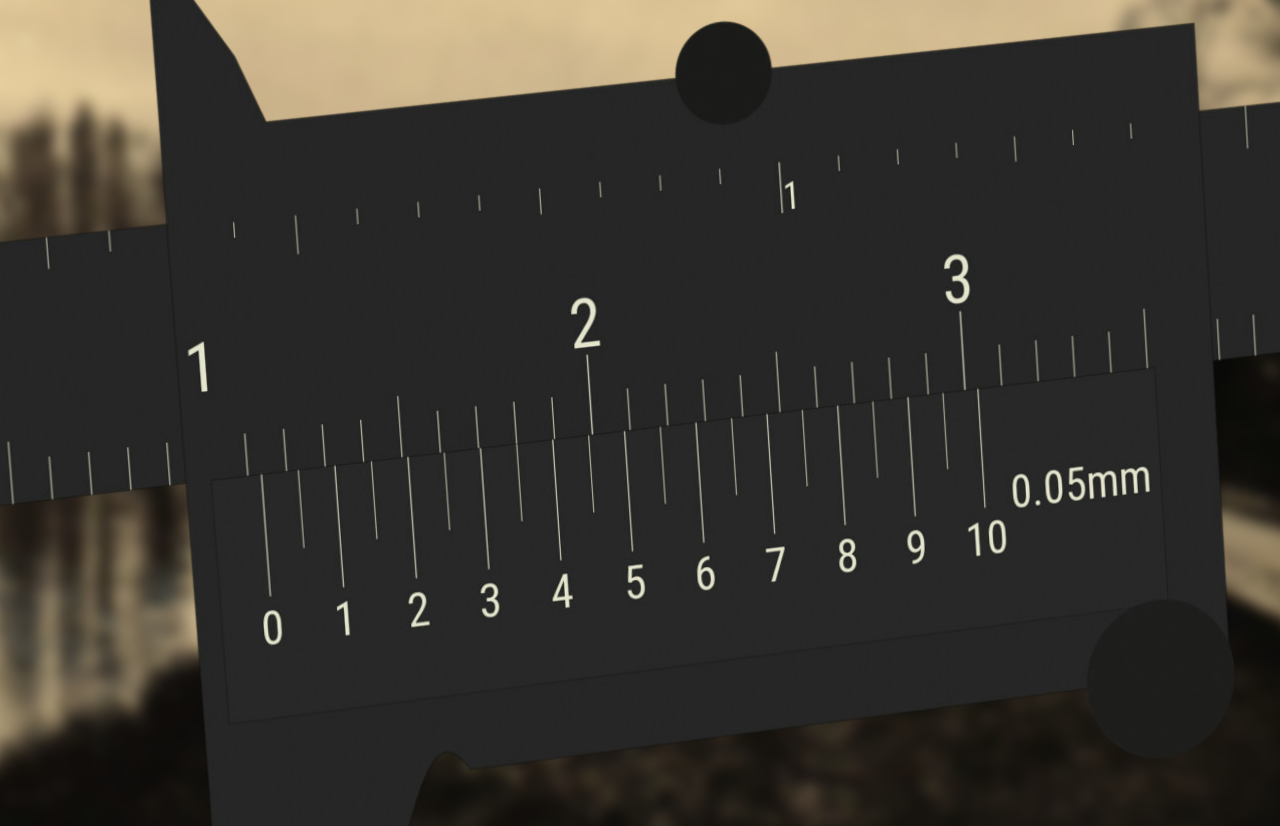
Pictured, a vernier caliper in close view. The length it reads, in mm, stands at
11.35 mm
